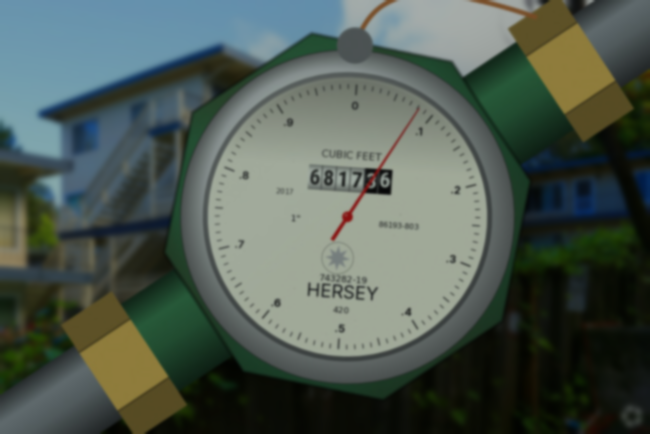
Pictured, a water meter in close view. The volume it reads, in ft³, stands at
681736.08 ft³
